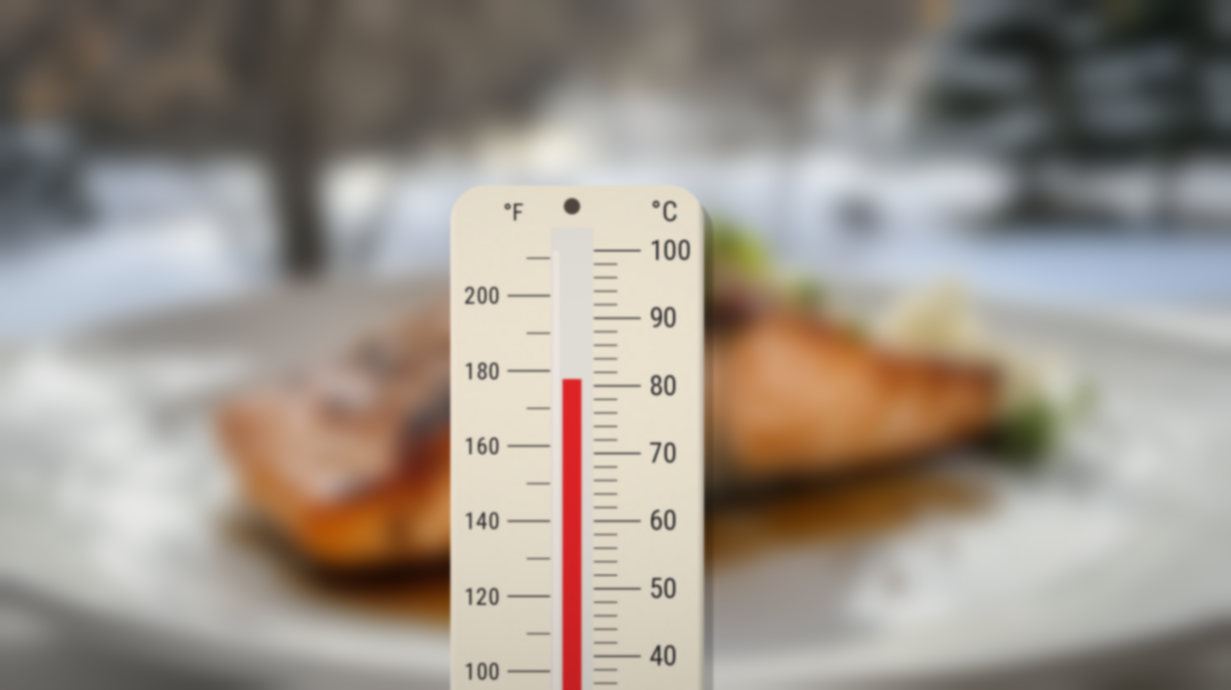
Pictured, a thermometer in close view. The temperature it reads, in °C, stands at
81 °C
